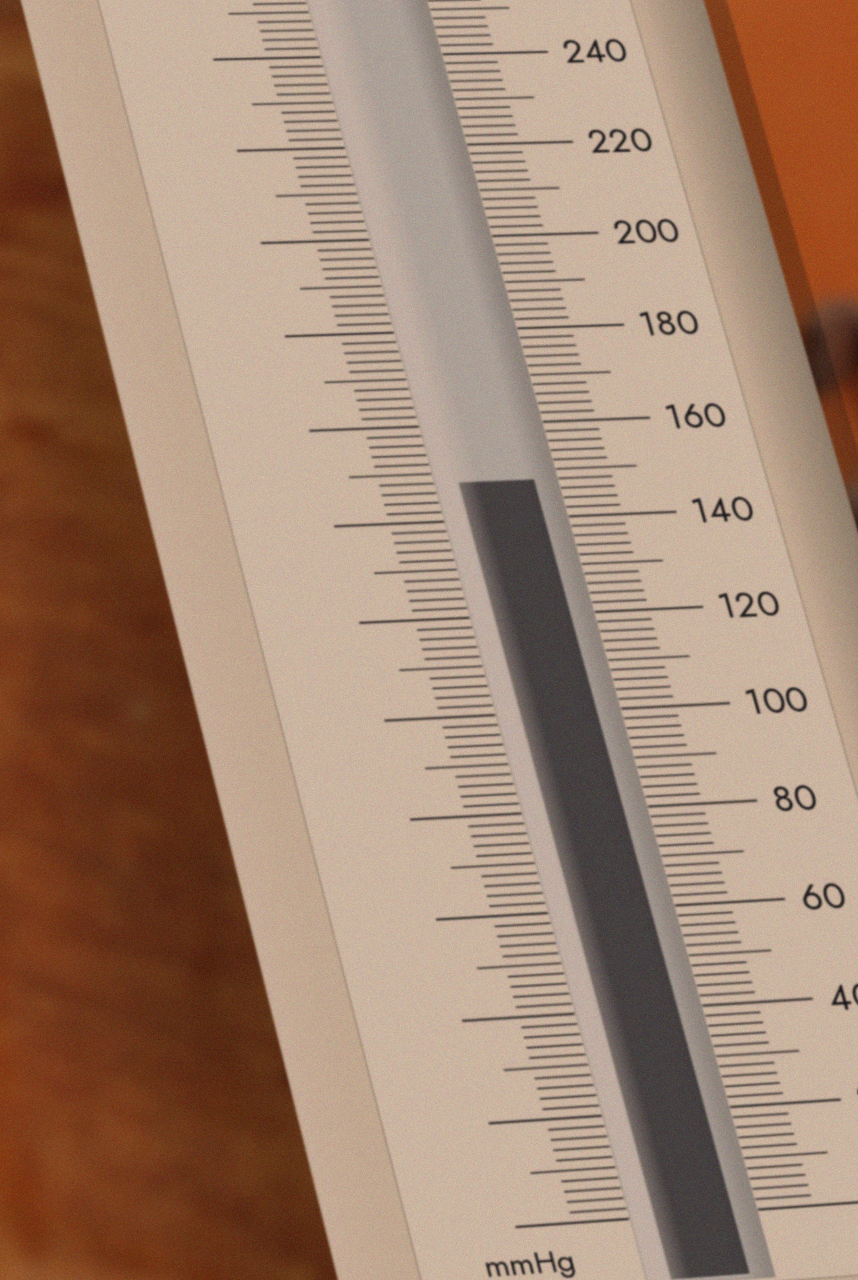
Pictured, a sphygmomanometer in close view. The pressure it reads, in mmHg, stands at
148 mmHg
